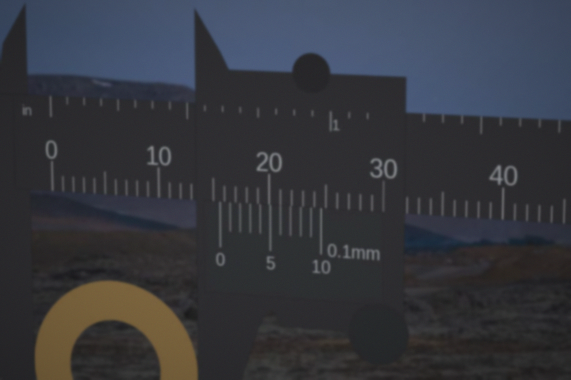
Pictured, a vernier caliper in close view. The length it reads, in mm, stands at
15.6 mm
